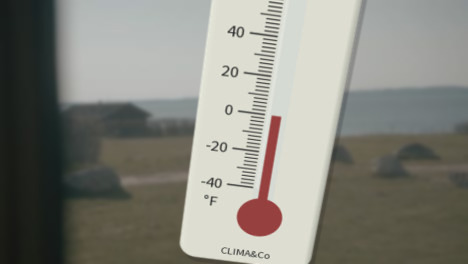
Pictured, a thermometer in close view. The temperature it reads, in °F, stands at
0 °F
